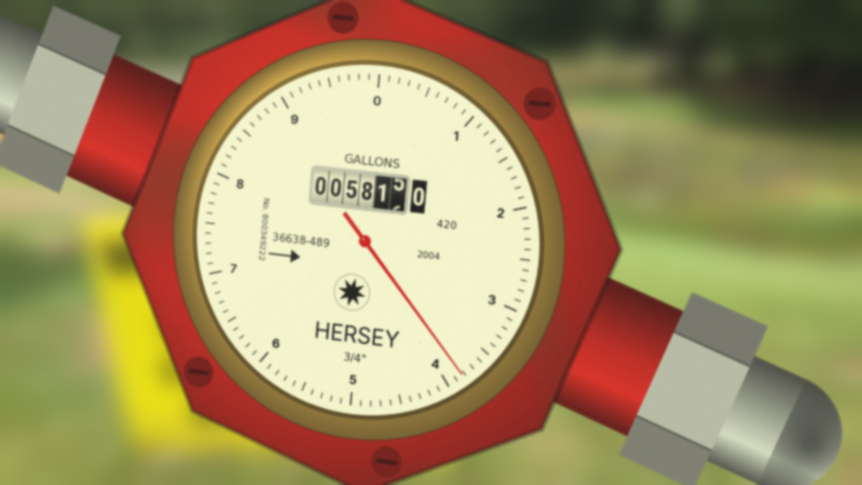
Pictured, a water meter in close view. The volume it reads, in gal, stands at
58153.8 gal
